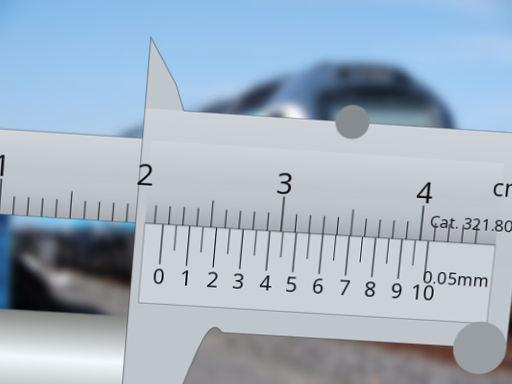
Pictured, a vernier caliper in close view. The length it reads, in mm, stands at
21.6 mm
